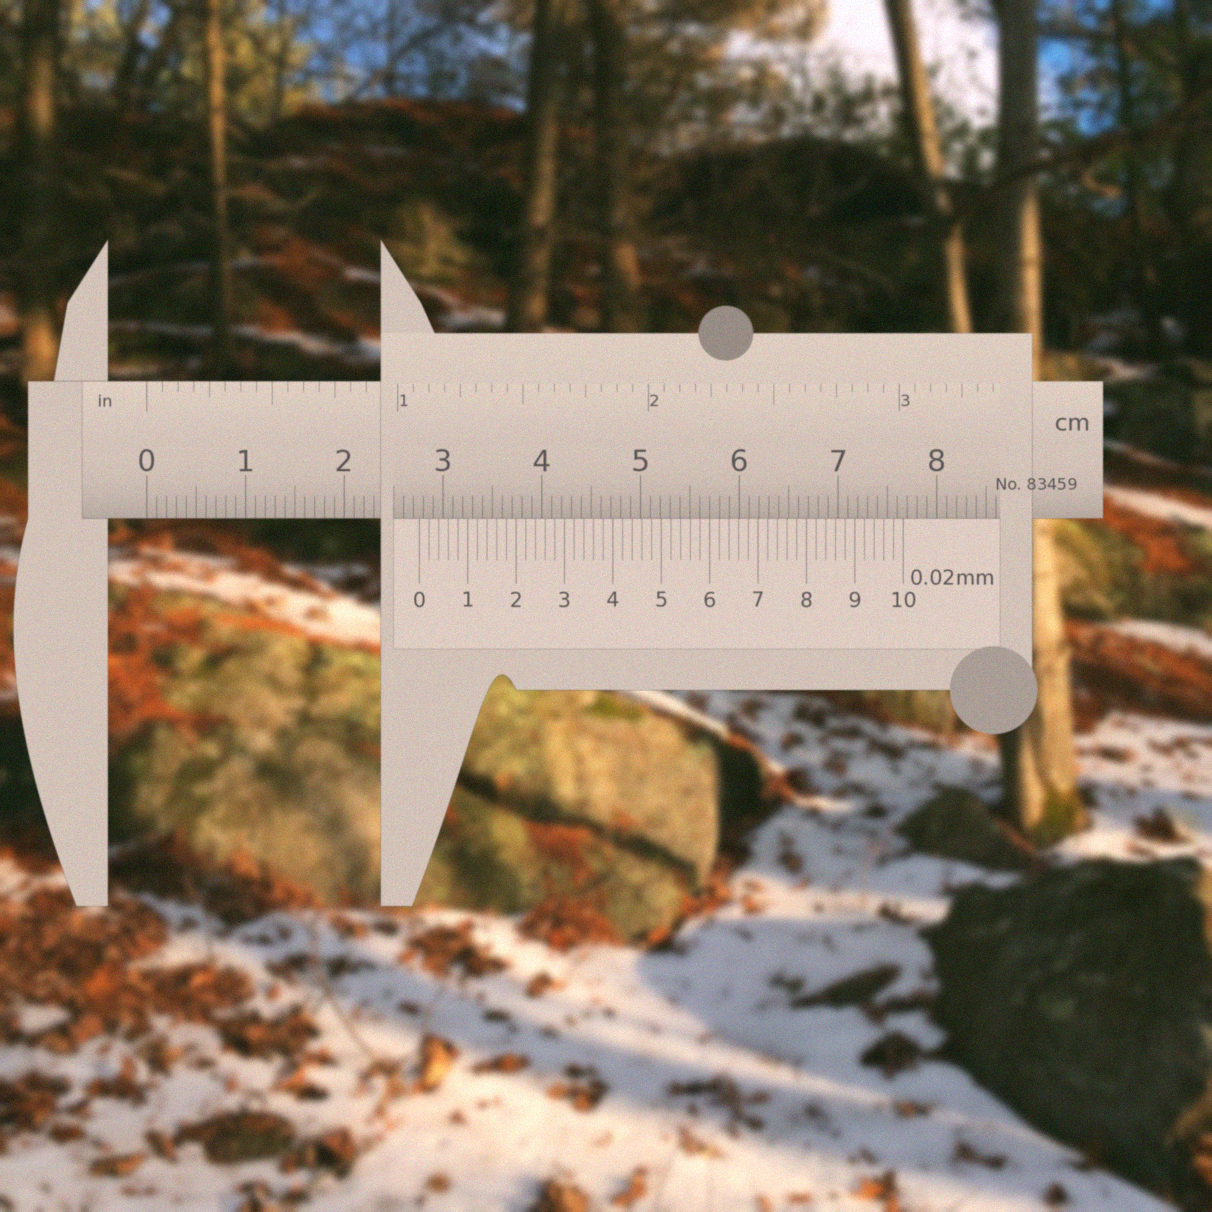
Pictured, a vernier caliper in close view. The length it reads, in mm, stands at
27.6 mm
